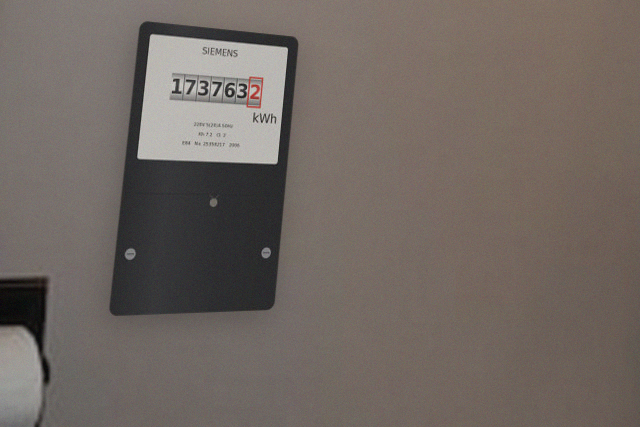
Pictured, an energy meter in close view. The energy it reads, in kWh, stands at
173763.2 kWh
